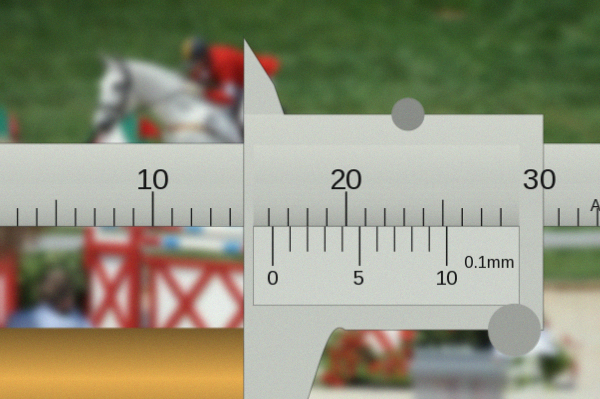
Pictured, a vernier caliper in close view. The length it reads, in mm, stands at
16.2 mm
